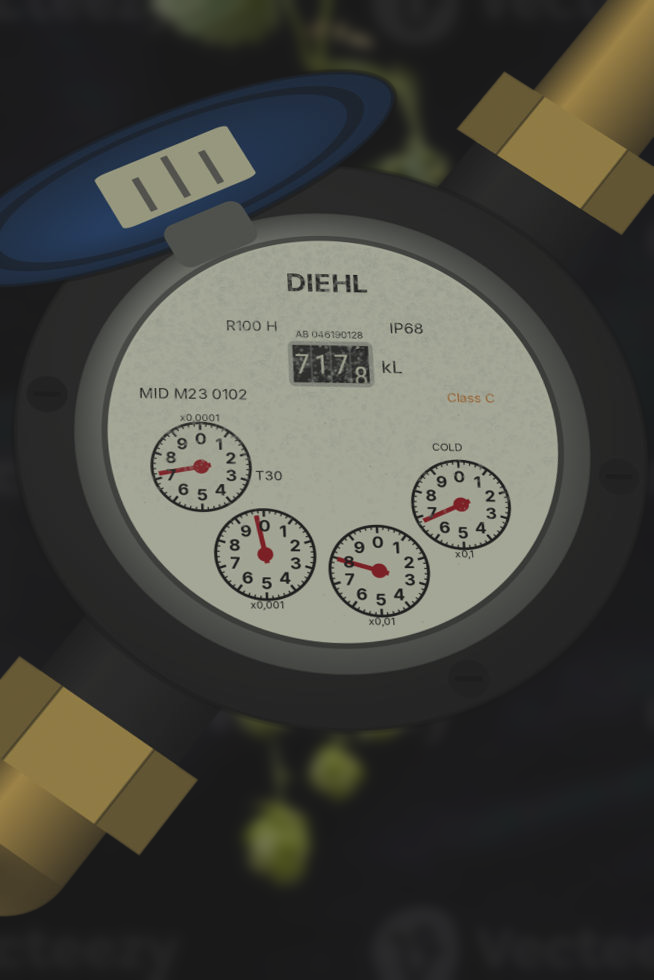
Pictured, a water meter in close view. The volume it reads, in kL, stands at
7177.6797 kL
